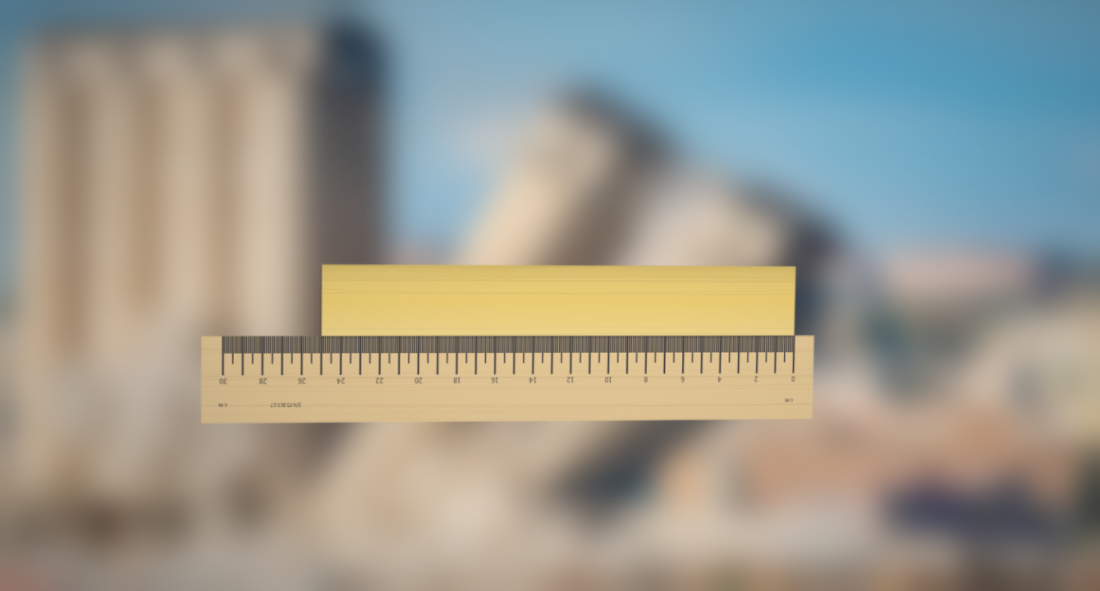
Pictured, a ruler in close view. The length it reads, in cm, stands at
25 cm
